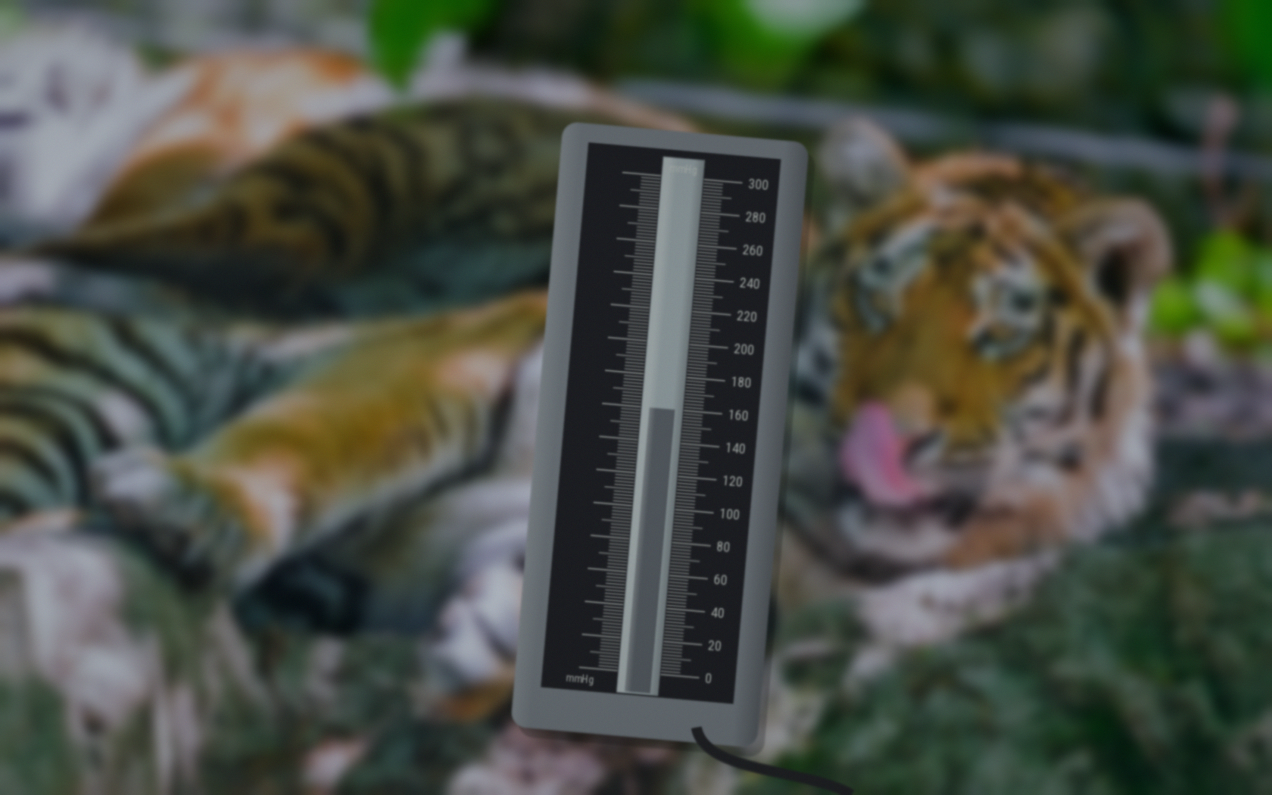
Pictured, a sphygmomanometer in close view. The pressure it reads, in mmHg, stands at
160 mmHg
